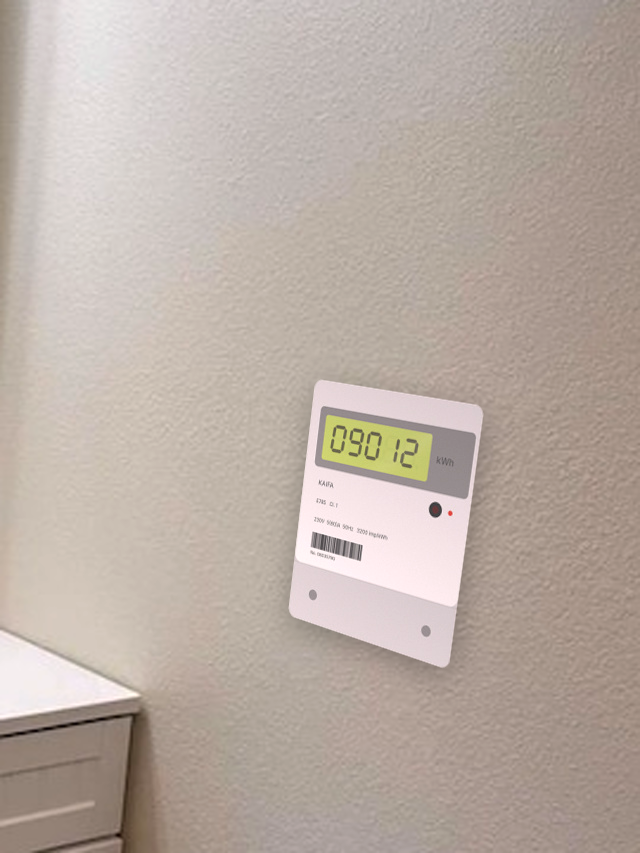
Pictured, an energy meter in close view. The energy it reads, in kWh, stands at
9012 kWh
